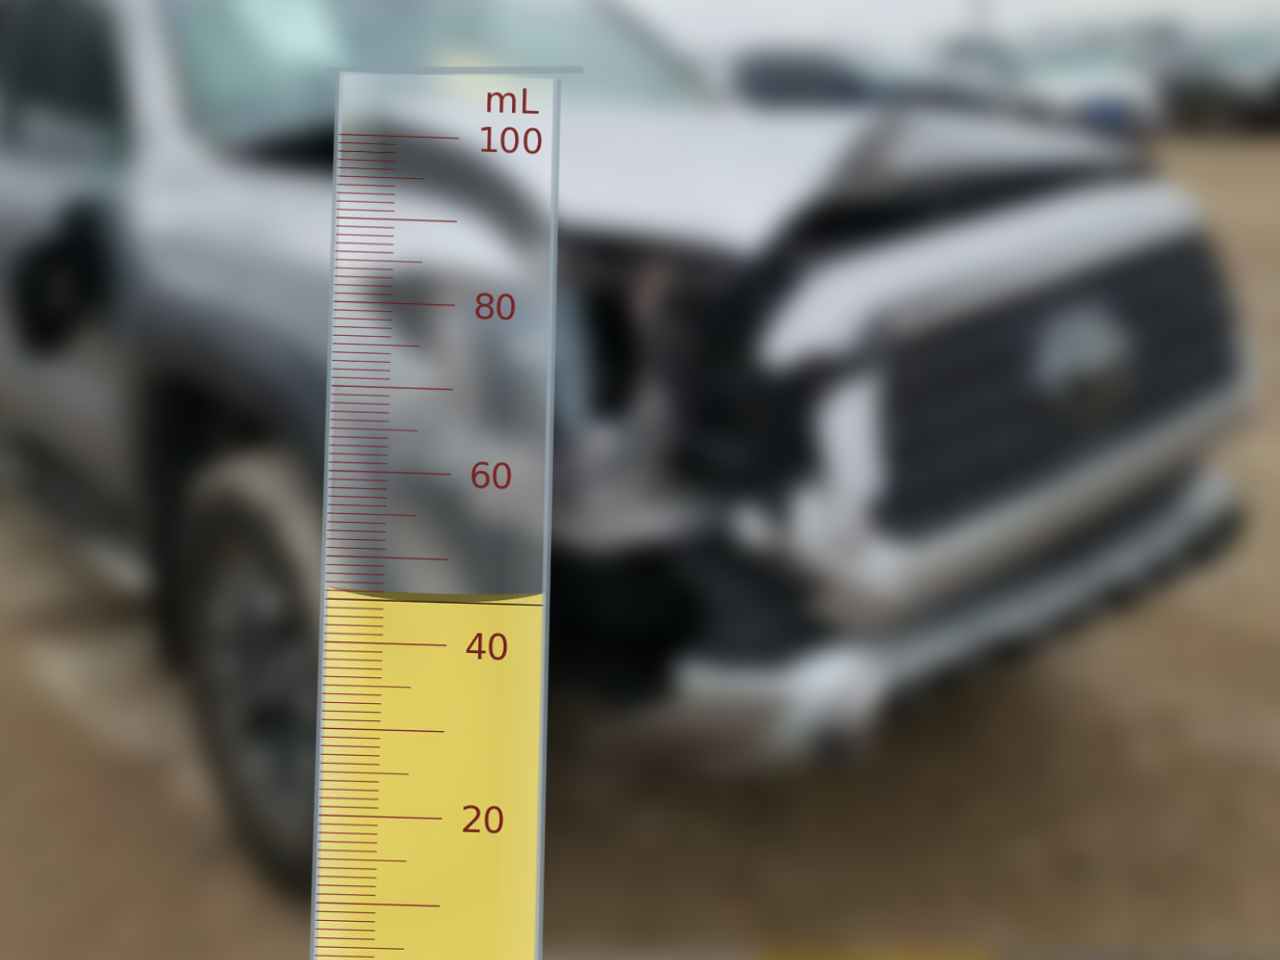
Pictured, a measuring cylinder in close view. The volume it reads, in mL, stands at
45 mL
